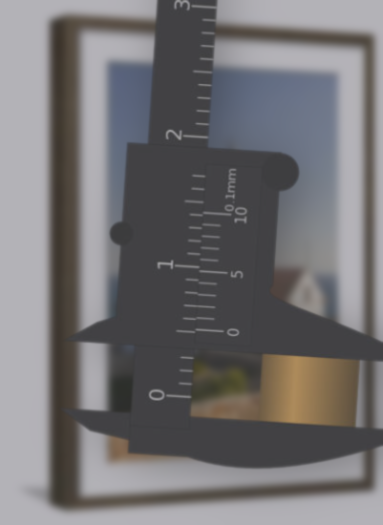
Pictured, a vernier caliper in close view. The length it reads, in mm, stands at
5.2 mm
